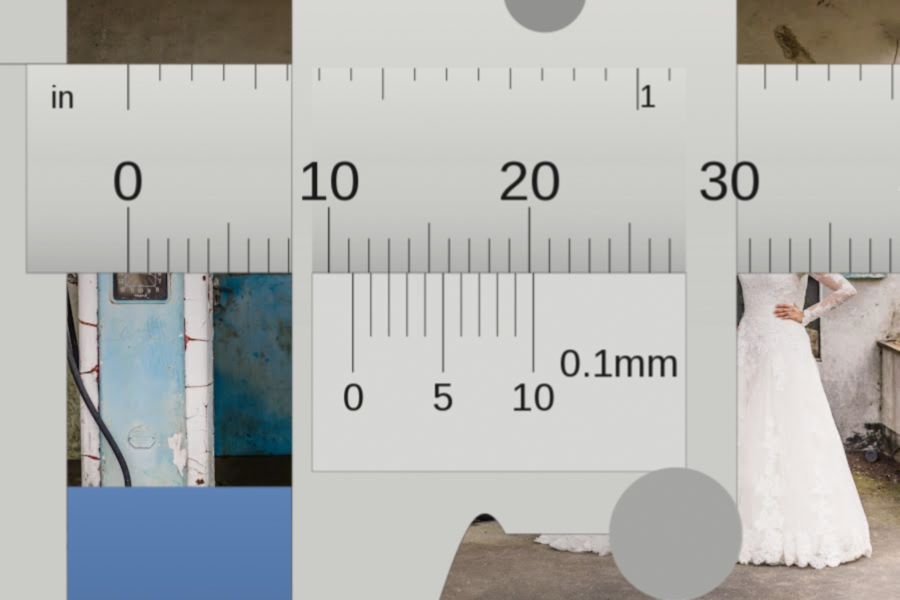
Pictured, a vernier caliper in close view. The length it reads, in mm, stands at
11.2 mm
